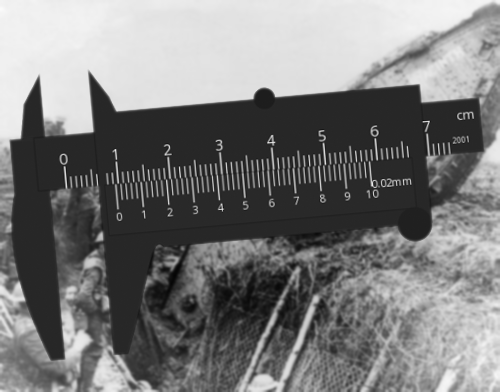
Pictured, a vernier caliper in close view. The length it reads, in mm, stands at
9.5 mm
